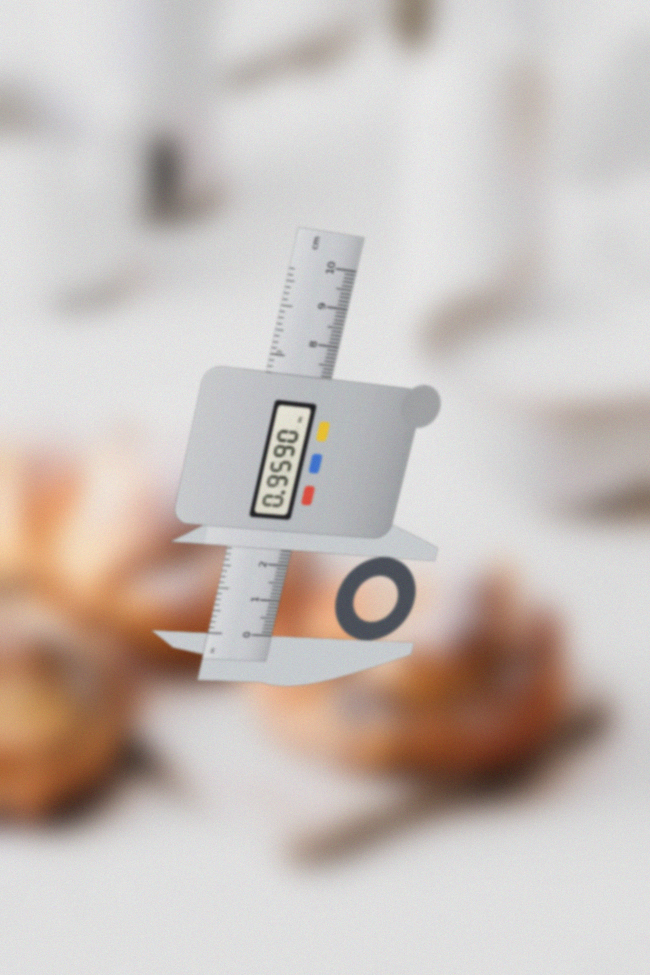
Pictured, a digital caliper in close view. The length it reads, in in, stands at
0.9590 in
